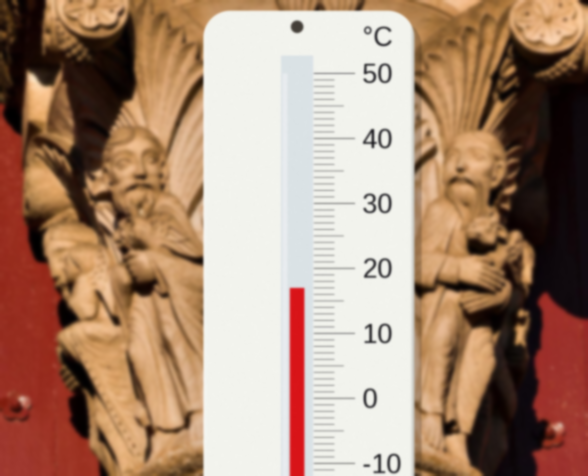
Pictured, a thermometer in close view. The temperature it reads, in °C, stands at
17 °C
